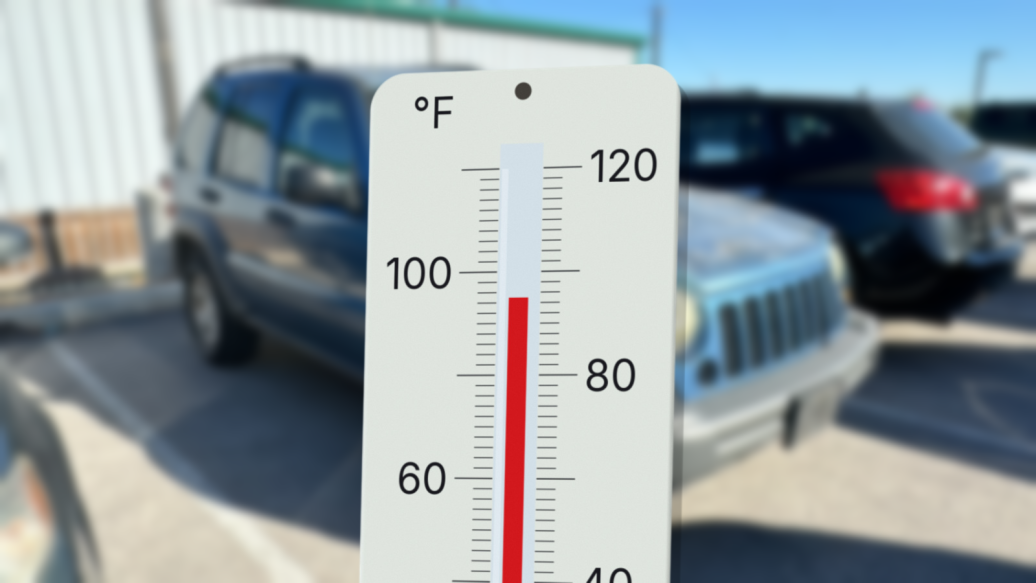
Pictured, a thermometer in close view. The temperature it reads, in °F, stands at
95 °F
